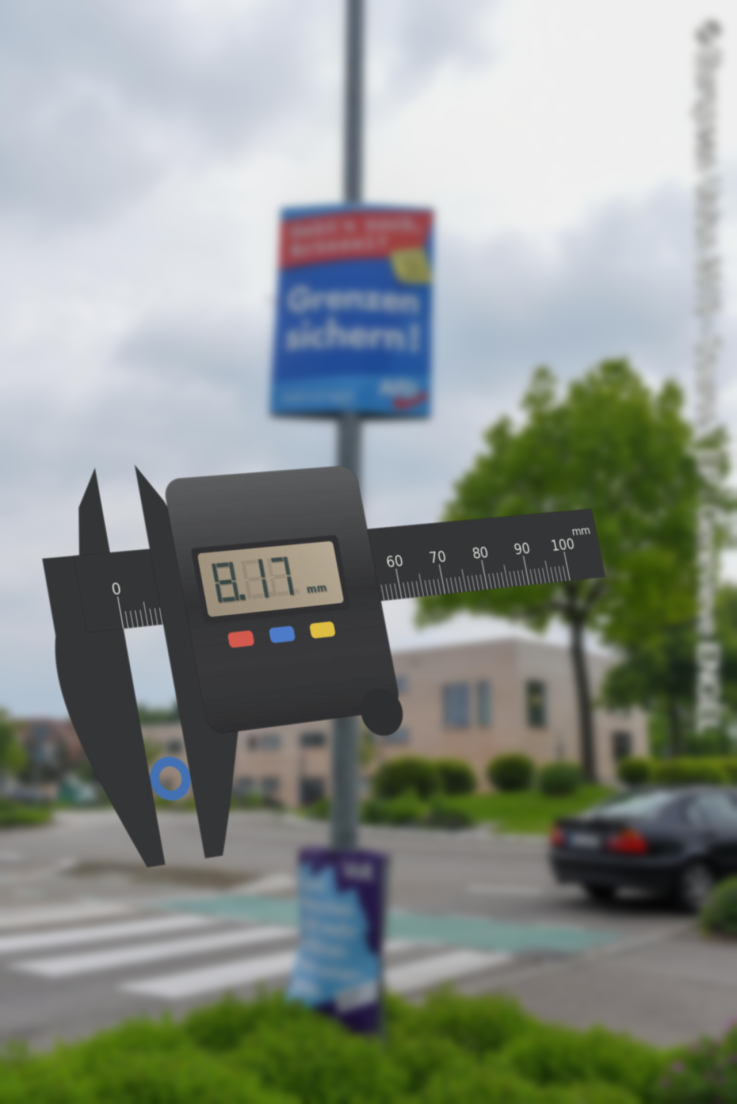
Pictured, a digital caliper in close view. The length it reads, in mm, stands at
8.17 mm
